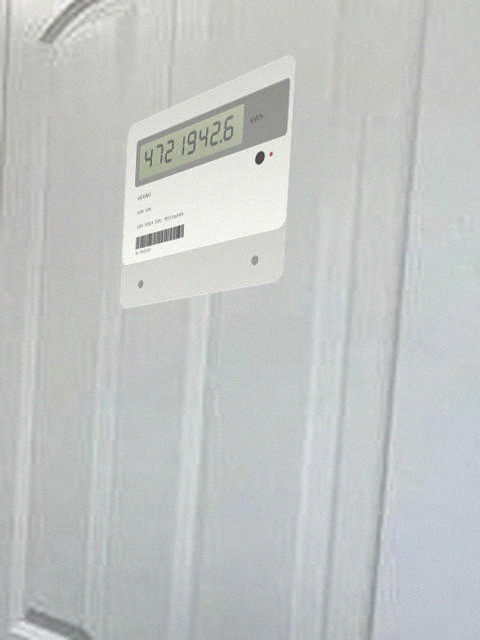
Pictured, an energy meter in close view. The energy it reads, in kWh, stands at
4721942.6 kWh
